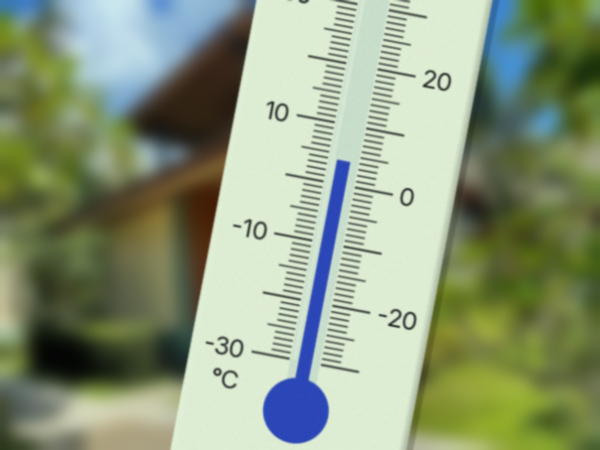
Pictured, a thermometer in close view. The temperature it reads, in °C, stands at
4 °C
